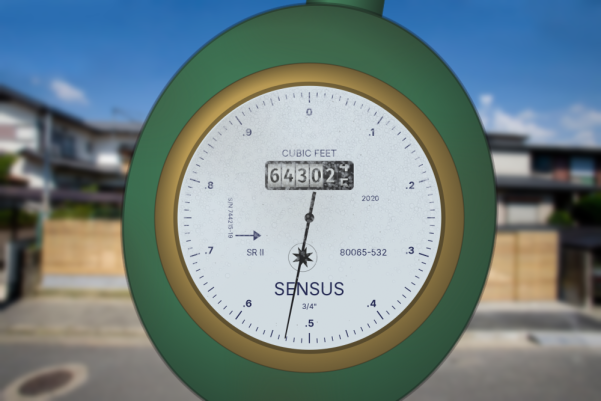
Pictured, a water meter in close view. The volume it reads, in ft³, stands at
643024.53 ft³
